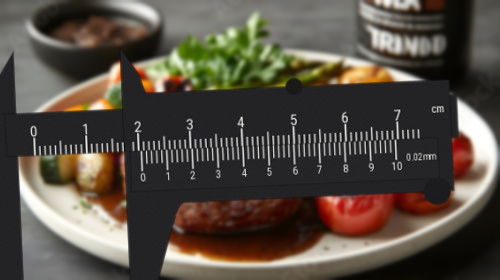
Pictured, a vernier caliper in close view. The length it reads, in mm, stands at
20.5 mm
